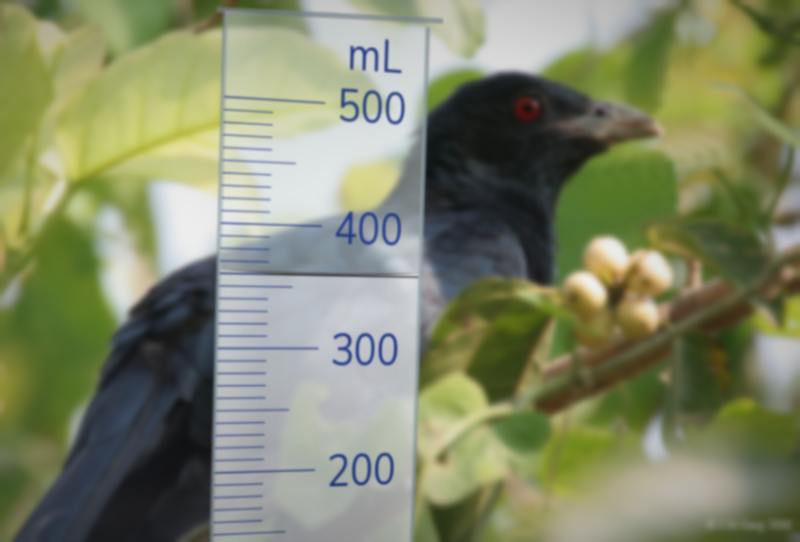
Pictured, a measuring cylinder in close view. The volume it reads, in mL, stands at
360 mL
